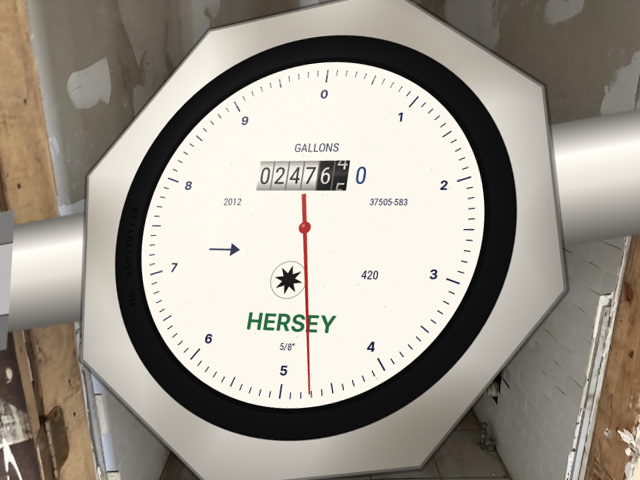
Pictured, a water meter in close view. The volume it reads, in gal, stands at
247644.7 gal
